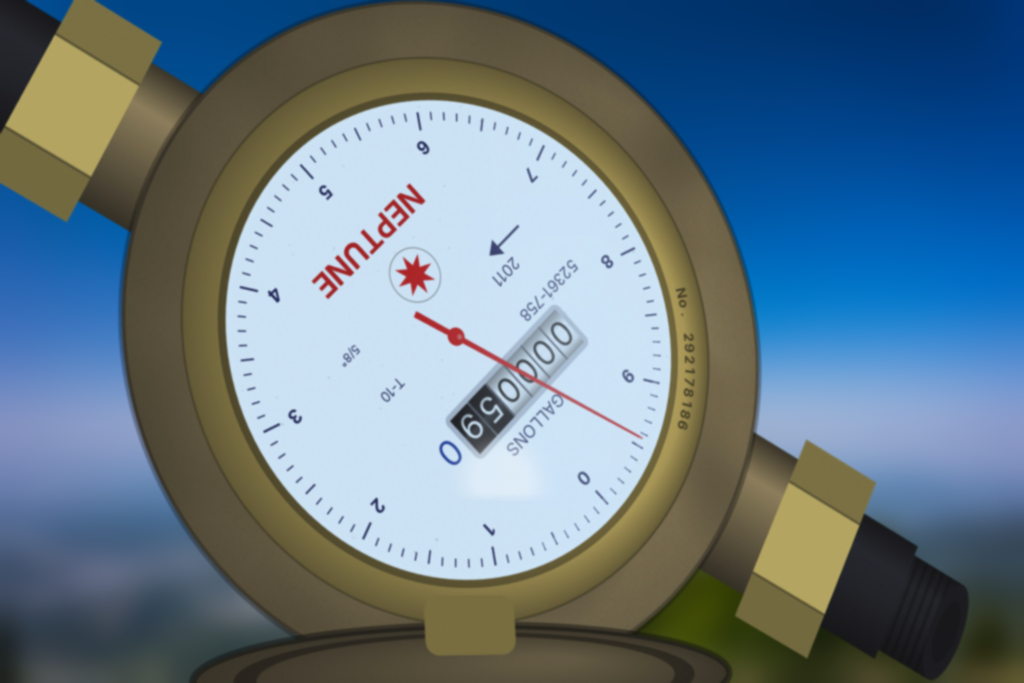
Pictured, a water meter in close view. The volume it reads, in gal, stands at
589.4 gal
